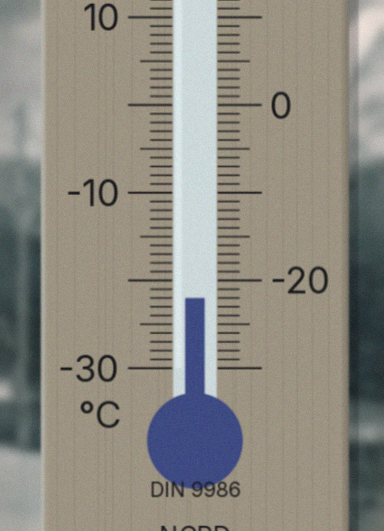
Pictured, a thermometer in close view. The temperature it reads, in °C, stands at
-22 °C
